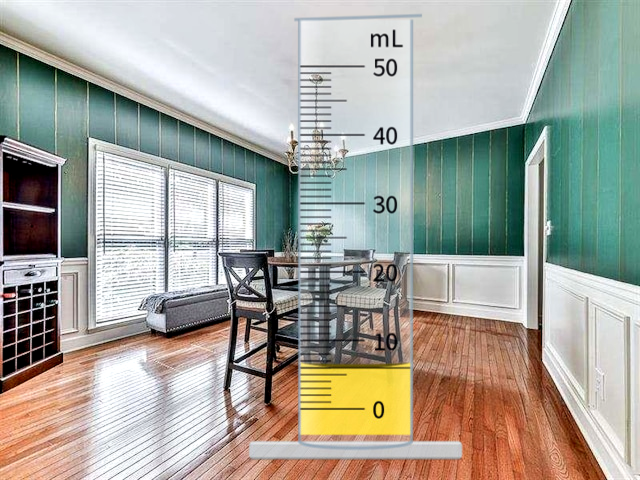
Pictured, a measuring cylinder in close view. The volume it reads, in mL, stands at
6 mL
